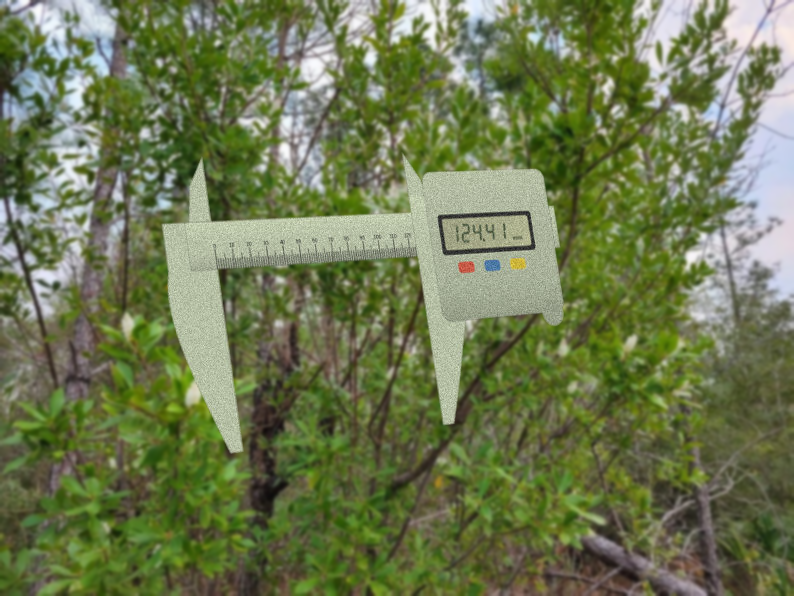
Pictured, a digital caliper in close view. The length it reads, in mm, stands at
124.41 mm
